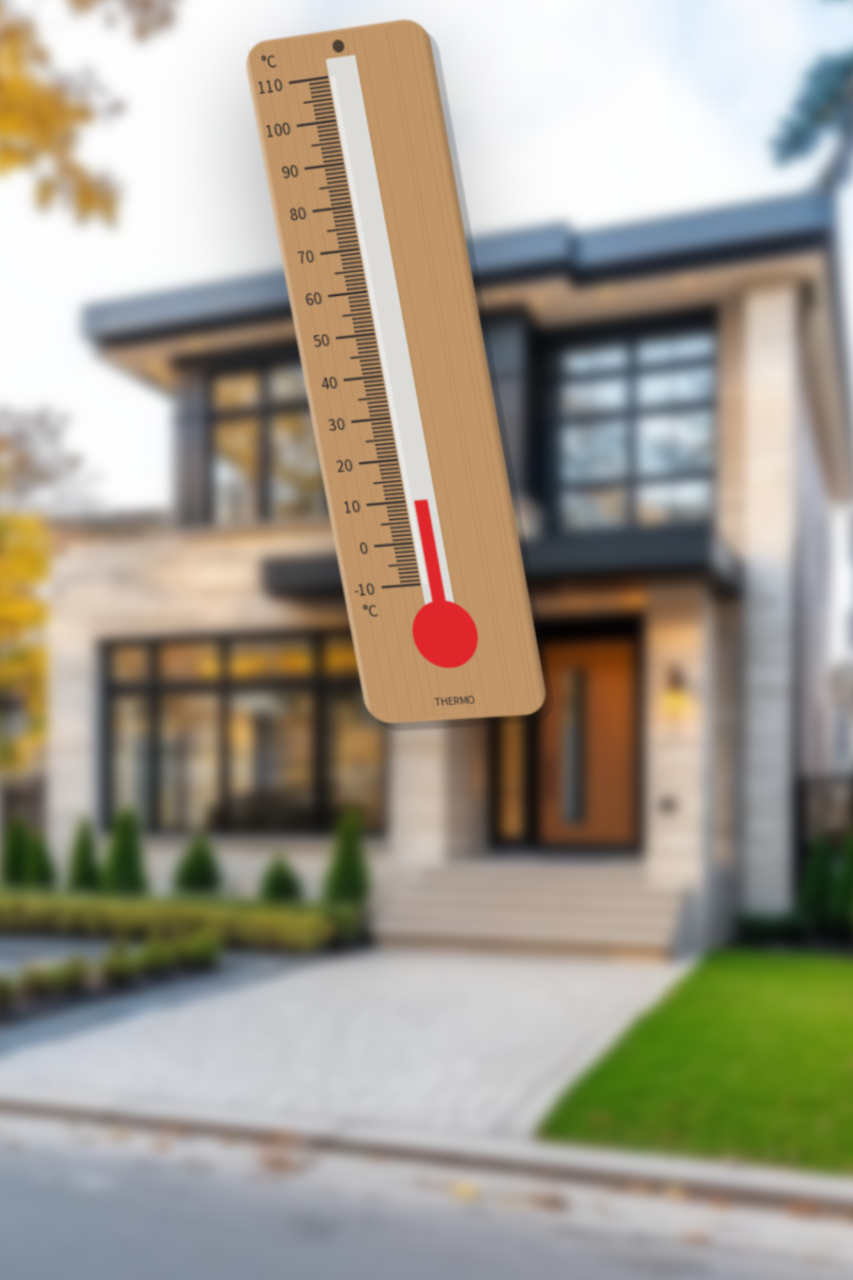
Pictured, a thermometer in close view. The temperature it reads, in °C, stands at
10 °C
